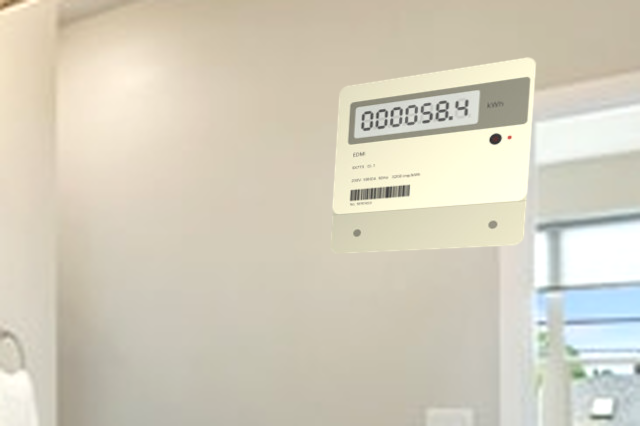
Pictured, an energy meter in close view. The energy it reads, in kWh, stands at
58.4 kWh
